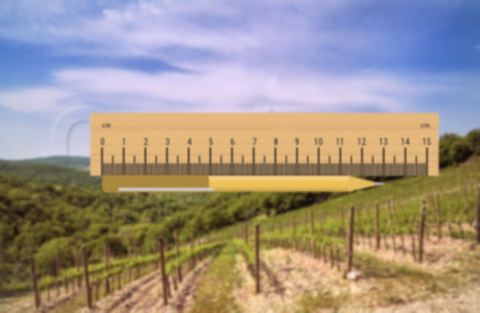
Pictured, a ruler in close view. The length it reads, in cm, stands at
13 cm
